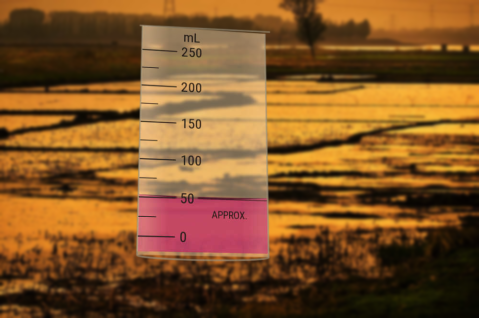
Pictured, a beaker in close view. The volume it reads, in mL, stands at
50 mL
